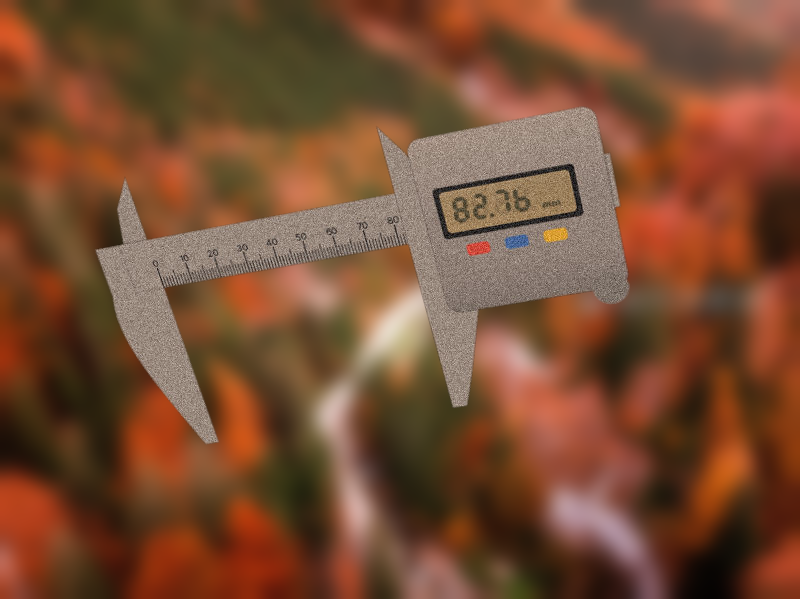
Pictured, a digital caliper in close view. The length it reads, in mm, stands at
82.76 mm
